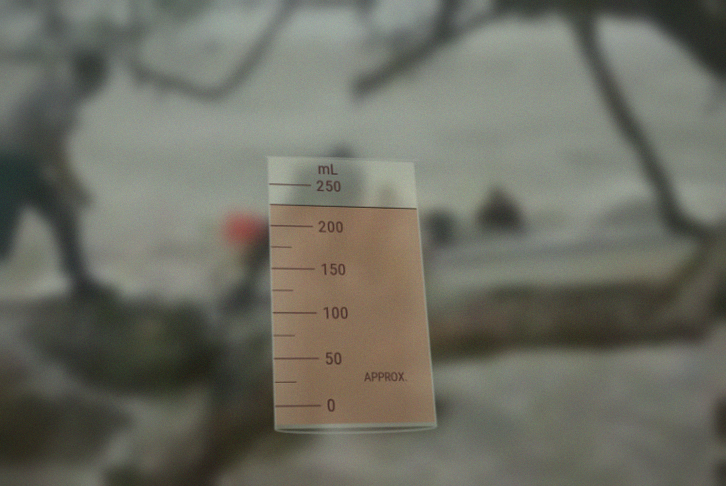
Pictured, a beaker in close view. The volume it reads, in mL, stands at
225 mL
